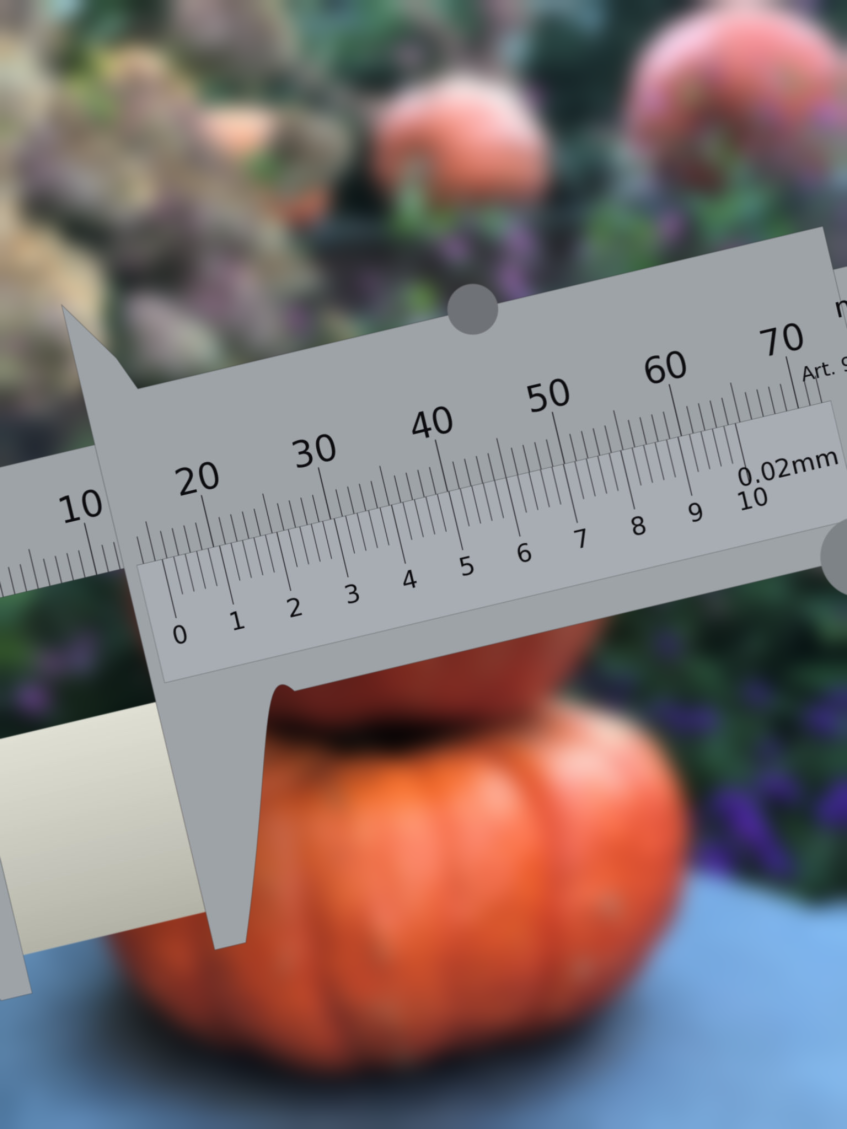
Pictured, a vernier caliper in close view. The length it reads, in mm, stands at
15.6 mm
